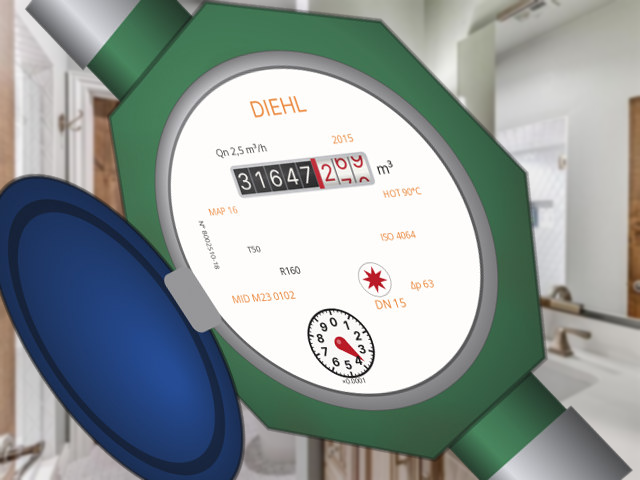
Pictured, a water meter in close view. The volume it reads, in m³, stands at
31647.2693 m³
